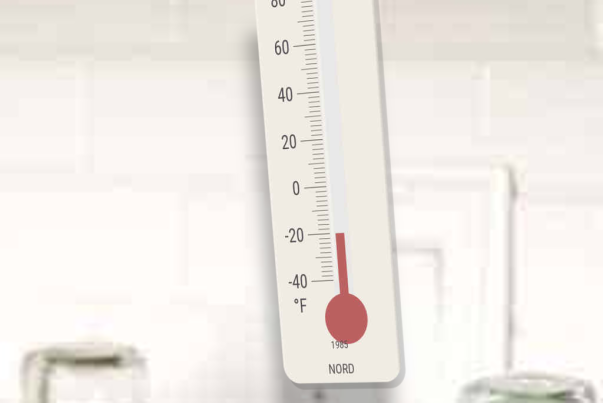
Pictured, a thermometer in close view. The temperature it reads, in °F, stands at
-20 °F
